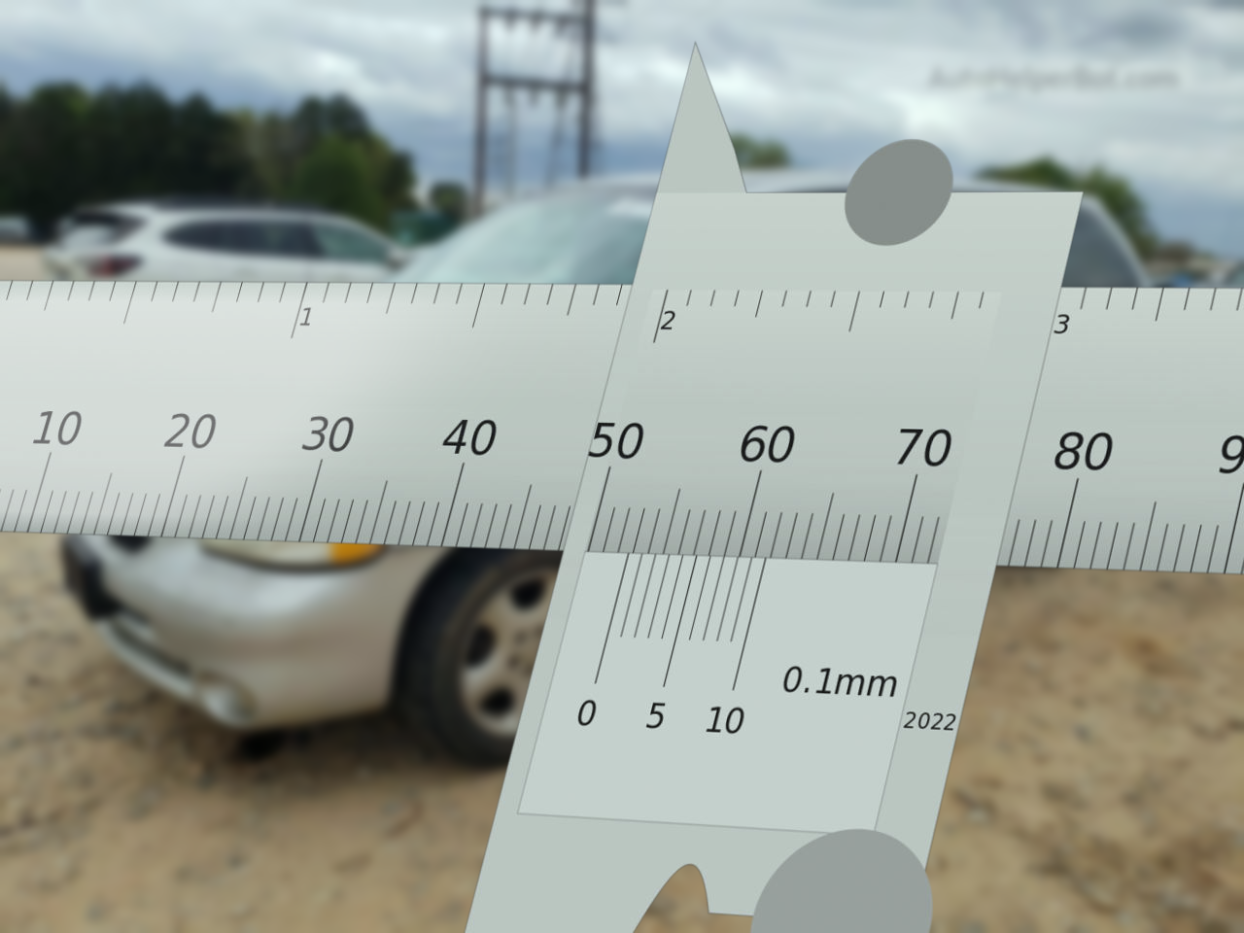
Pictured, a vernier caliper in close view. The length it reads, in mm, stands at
52.7 mm
